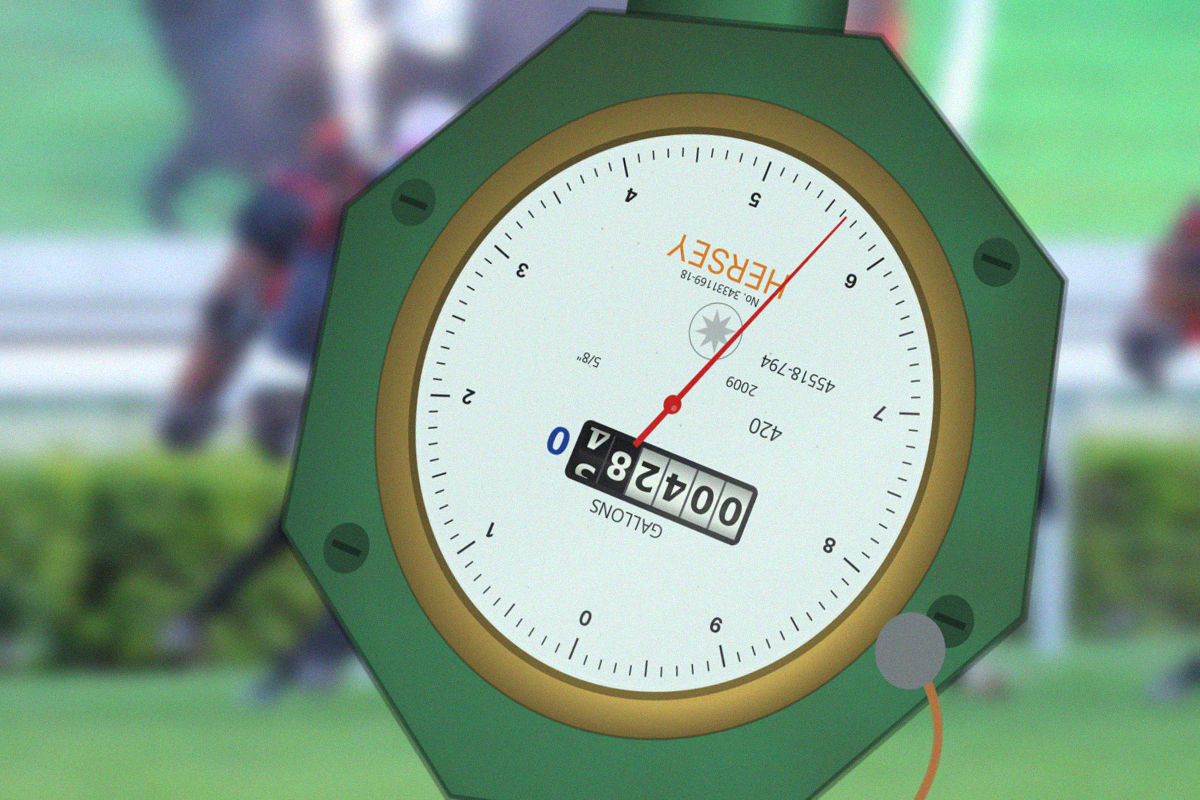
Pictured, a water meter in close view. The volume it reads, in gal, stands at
42835.6 gal
